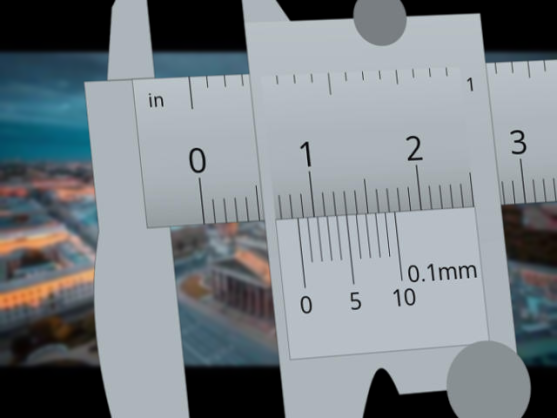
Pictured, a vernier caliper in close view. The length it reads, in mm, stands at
8.5 mm
